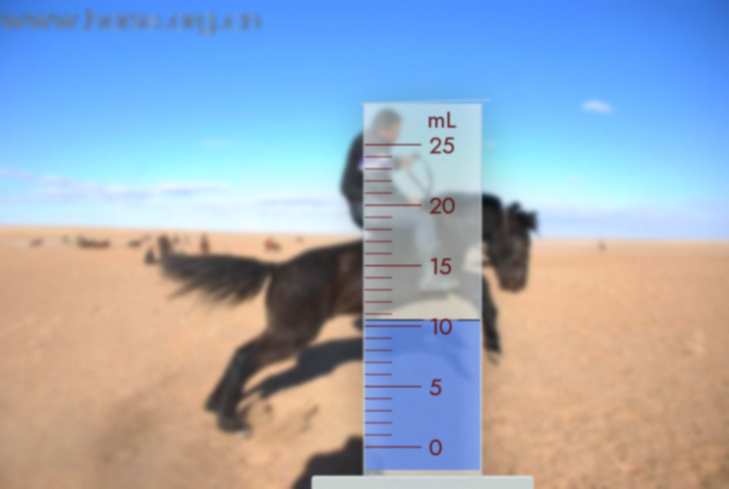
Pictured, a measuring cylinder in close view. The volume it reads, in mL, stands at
10.5 mL
